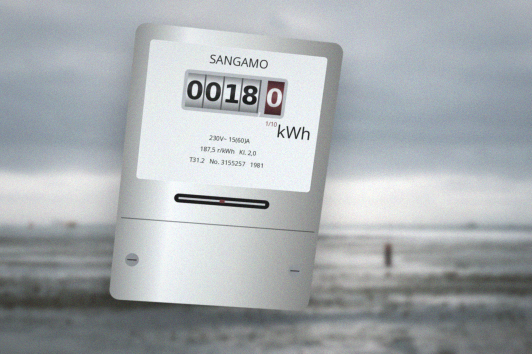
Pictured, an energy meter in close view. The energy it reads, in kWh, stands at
18.0 kWh
